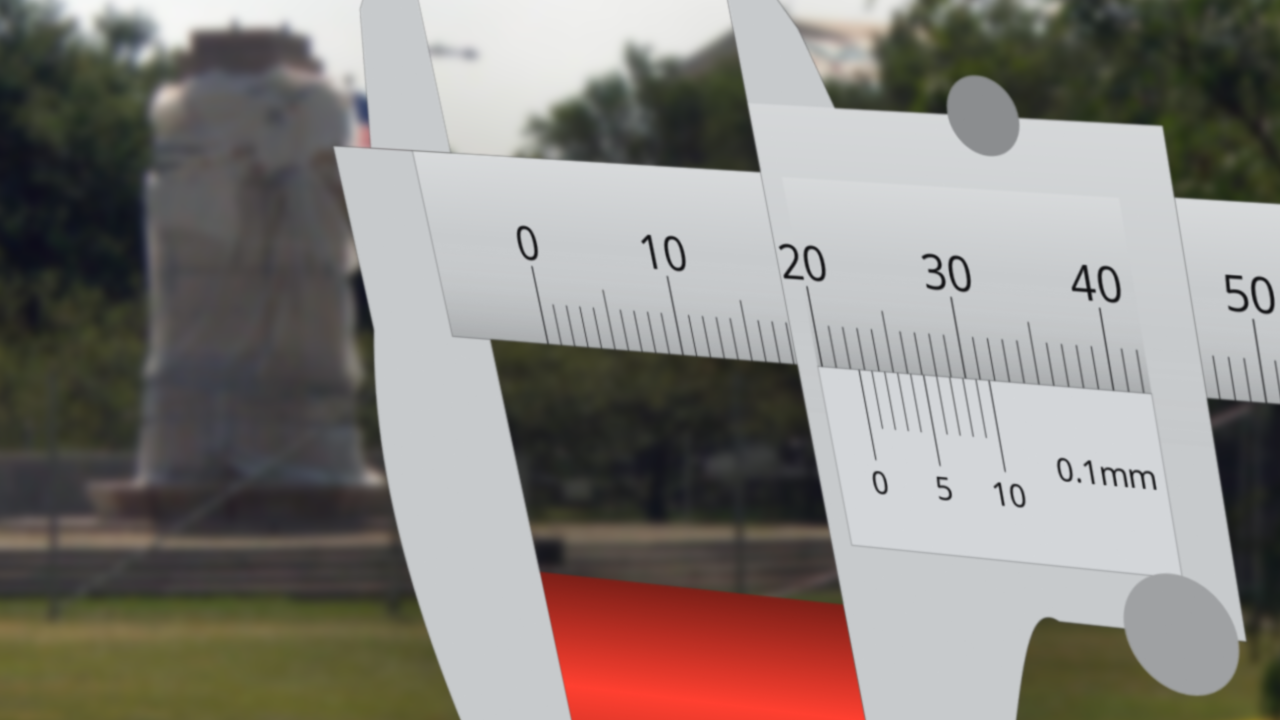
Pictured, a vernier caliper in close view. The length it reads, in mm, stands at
22.6 mm
